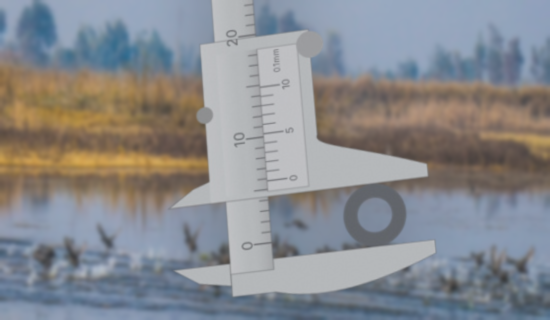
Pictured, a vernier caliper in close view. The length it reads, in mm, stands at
5.8 mm
